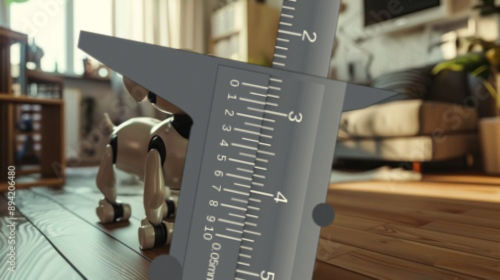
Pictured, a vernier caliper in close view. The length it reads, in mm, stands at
27.2 mm
